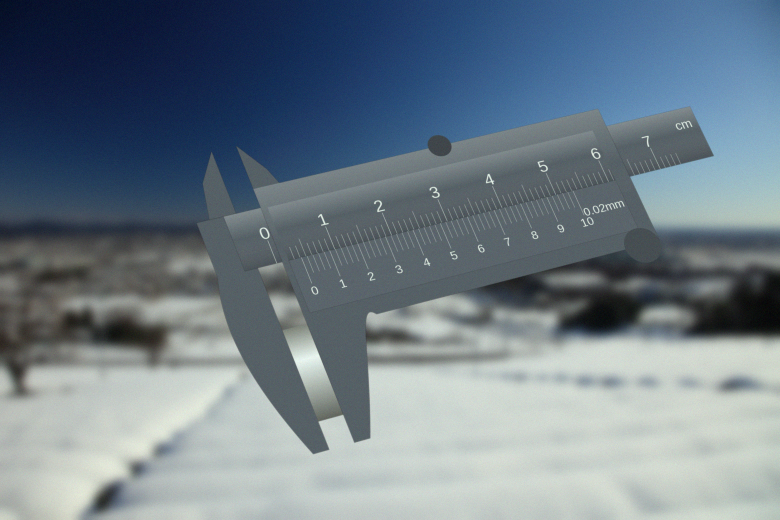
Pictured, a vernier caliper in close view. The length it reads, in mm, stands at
4.2 mm
